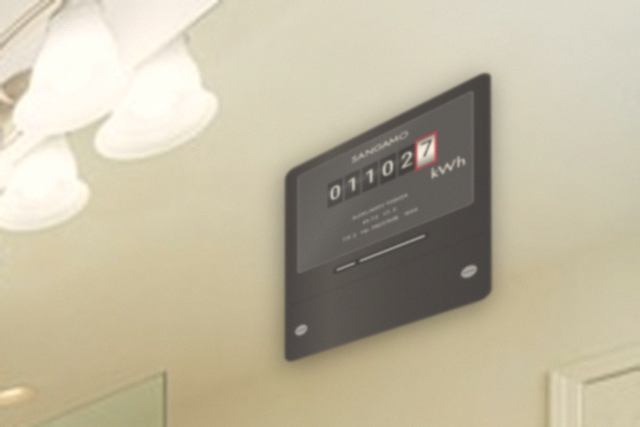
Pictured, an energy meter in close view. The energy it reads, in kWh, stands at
1102.7 kWh
